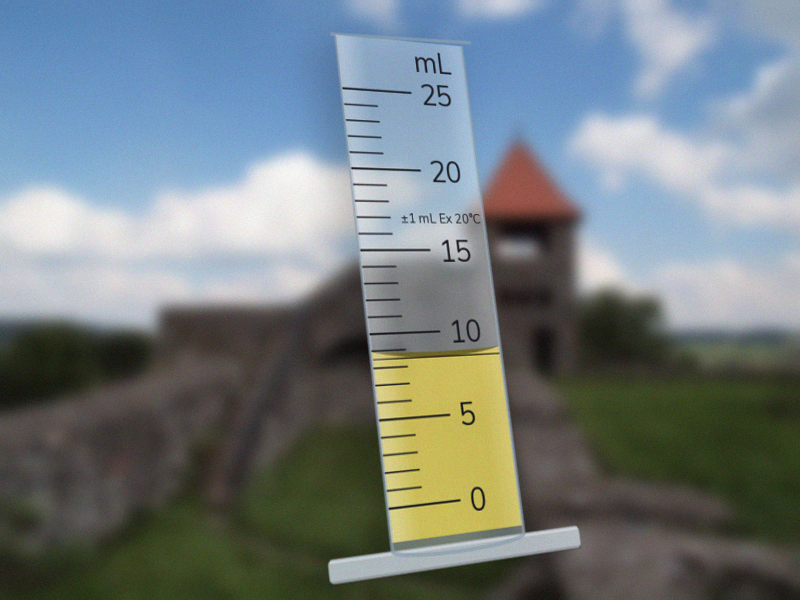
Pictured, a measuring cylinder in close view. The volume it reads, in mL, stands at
8.5 mL
